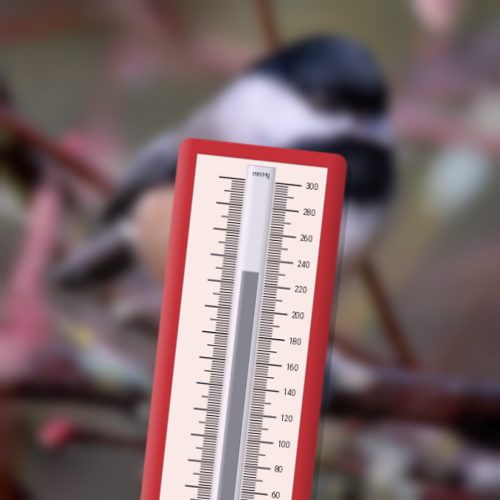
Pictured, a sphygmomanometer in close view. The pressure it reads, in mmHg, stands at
230 mmHg
